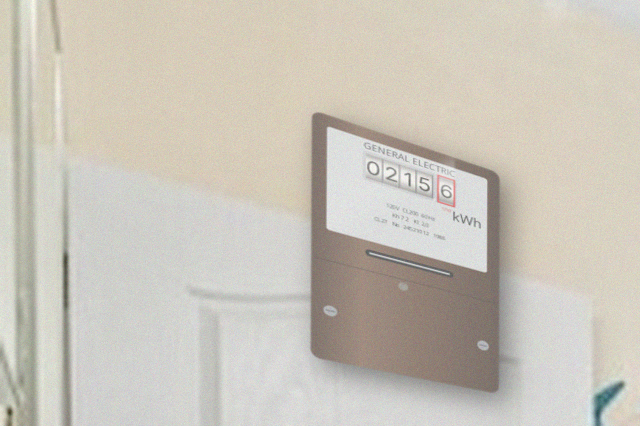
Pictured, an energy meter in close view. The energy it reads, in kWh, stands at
215.6 kWh
